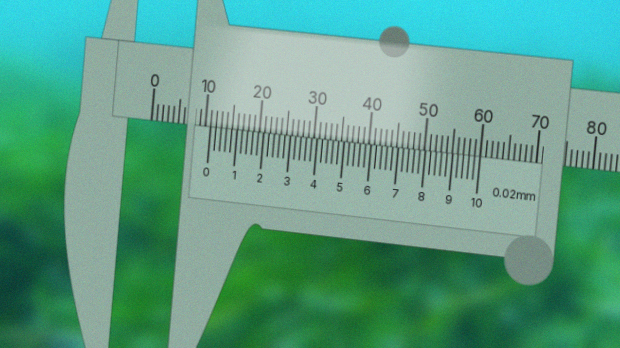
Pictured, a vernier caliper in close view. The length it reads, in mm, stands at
11.0 mm
